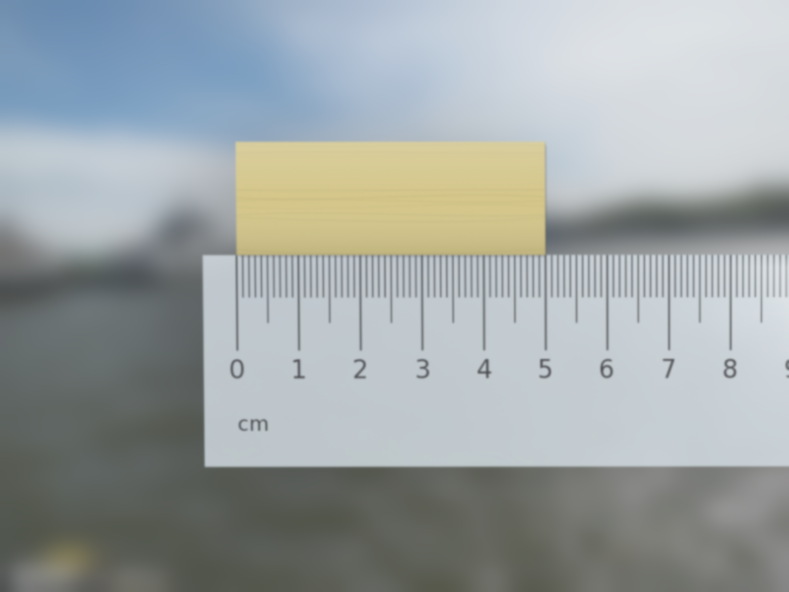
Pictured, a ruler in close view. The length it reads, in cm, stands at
5 cm
